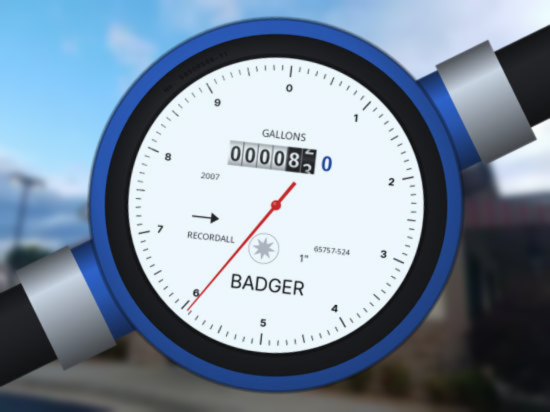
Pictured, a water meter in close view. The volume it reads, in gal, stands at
825.9 gal
